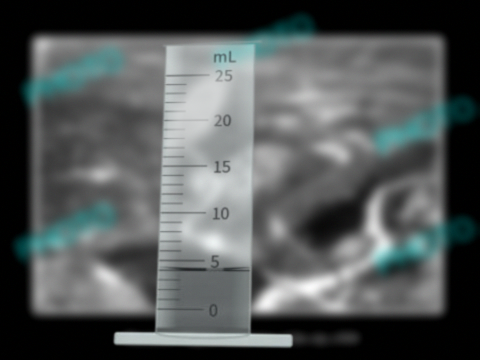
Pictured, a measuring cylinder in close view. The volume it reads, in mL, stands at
4 mL
